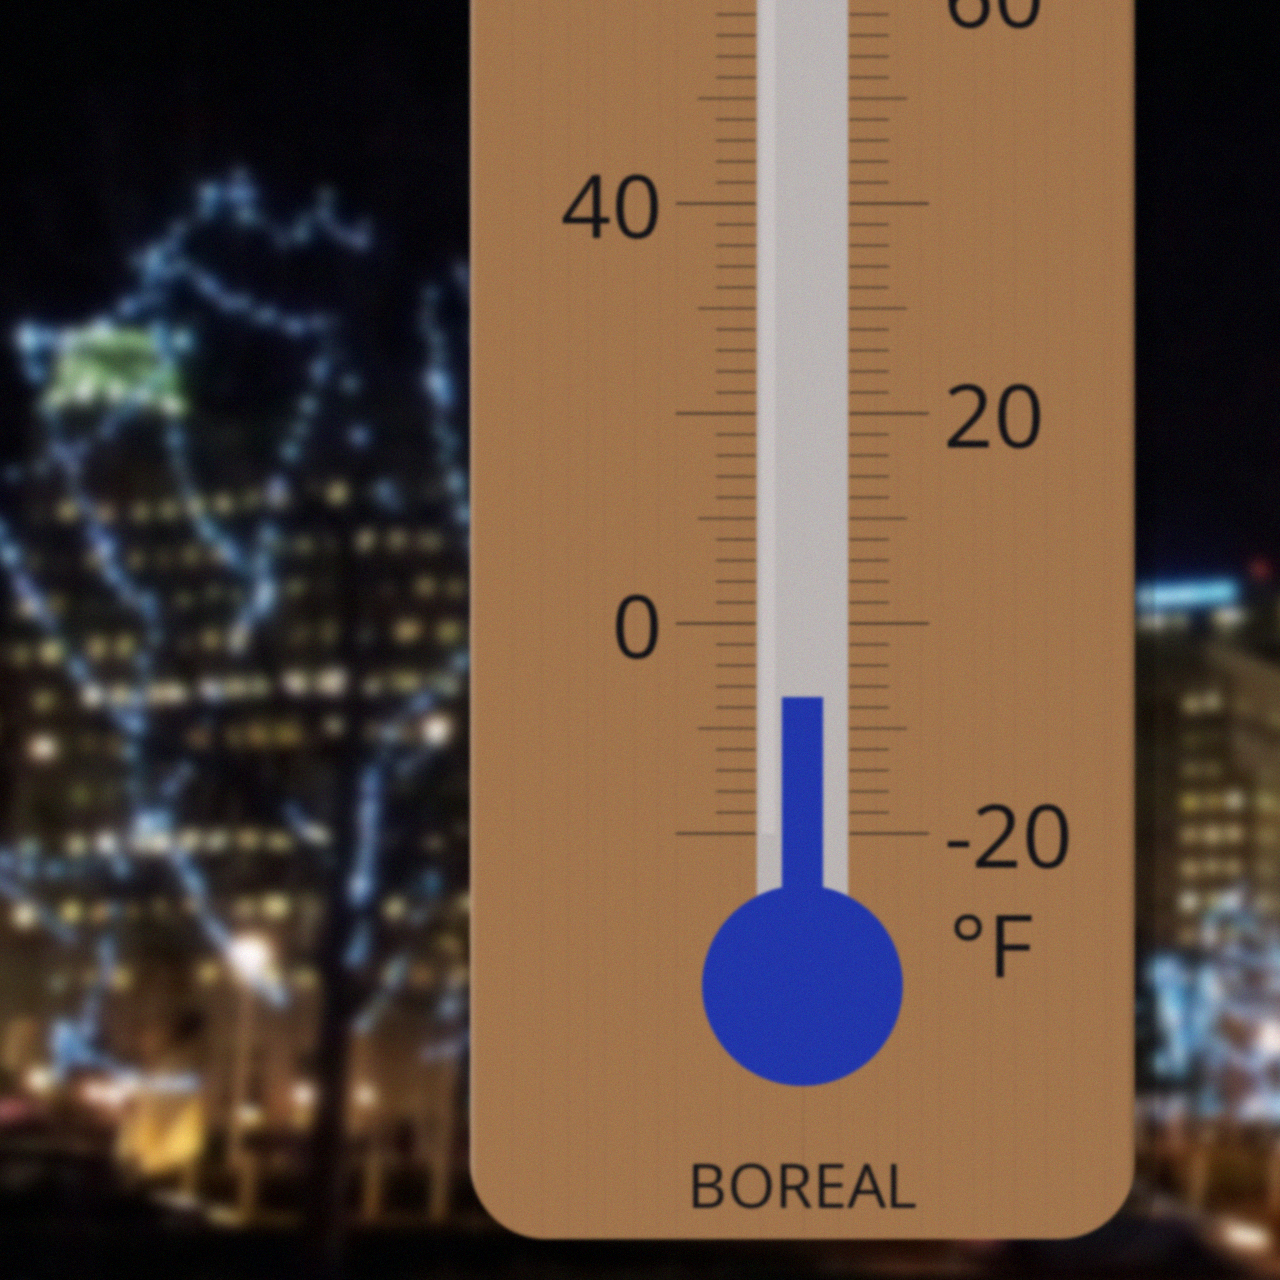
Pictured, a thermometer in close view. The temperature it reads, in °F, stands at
-7 °F
